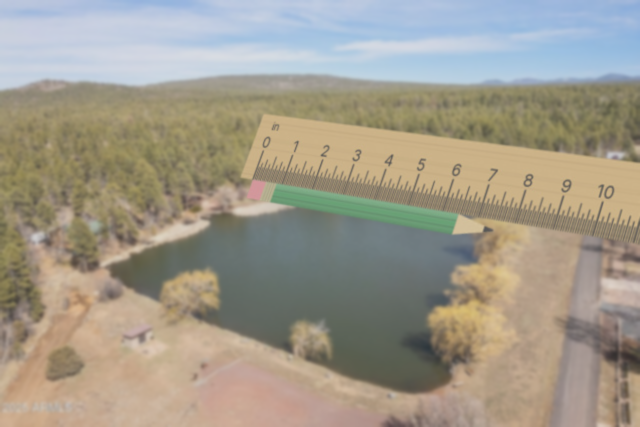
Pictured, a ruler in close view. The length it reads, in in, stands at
7.5 in
